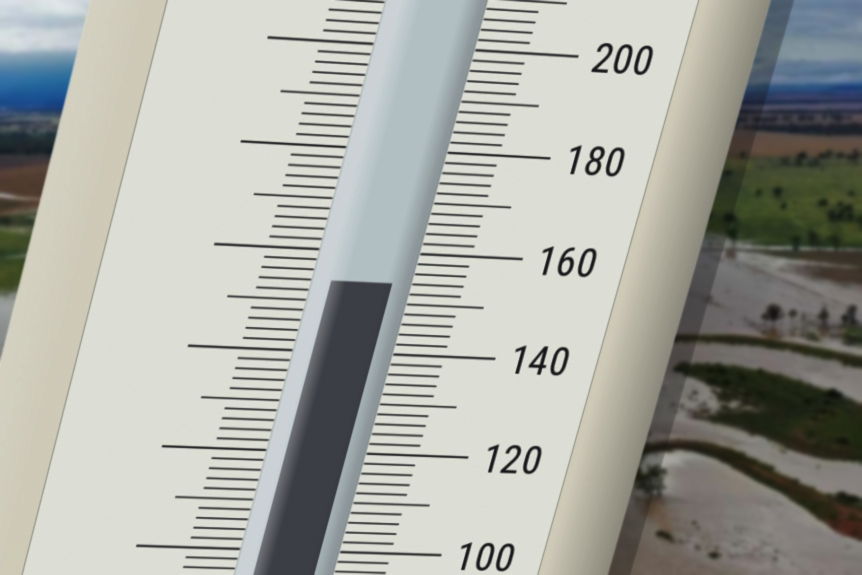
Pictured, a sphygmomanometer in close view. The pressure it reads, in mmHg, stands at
154 mmHg
